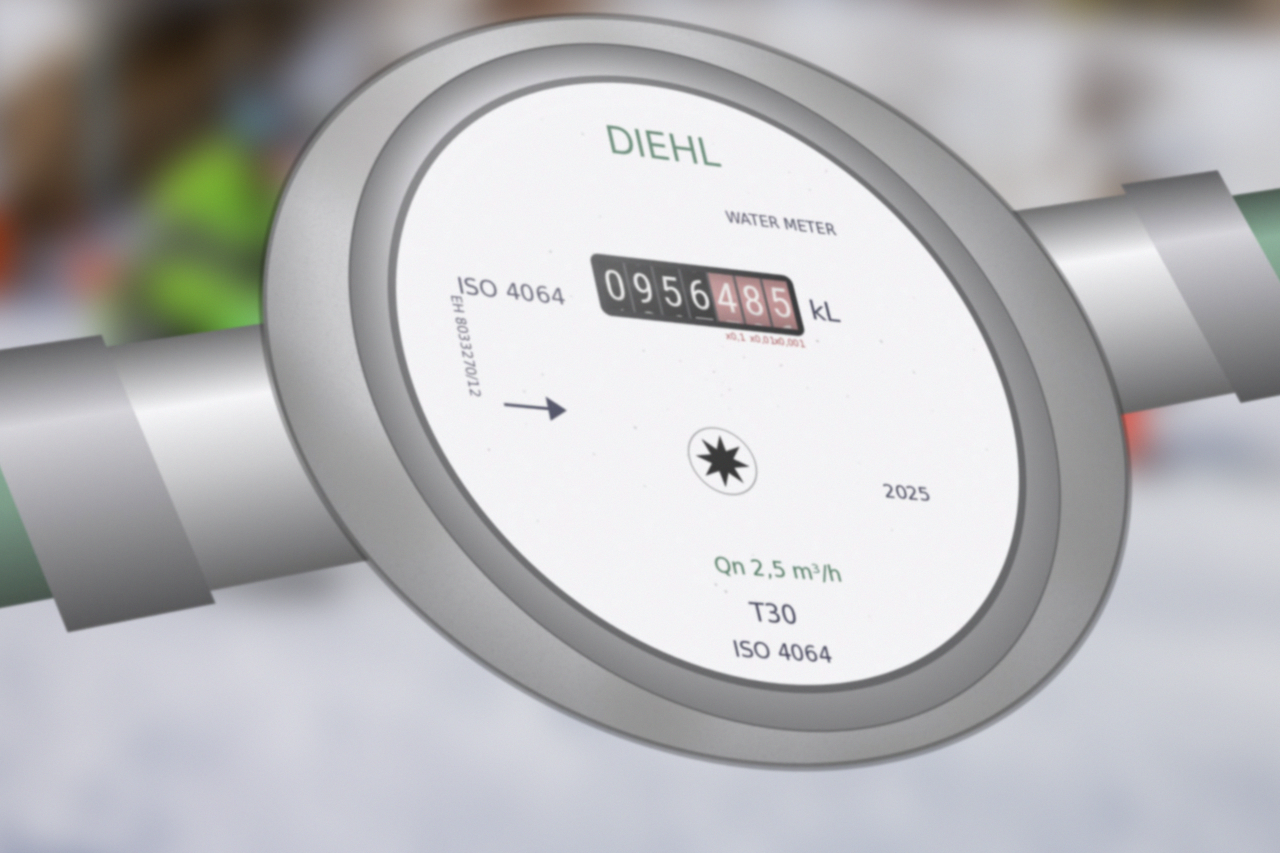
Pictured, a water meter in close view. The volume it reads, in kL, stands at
956.485 kL
